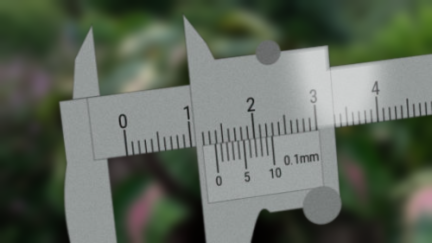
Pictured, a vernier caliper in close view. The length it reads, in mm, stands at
13.8 mm
